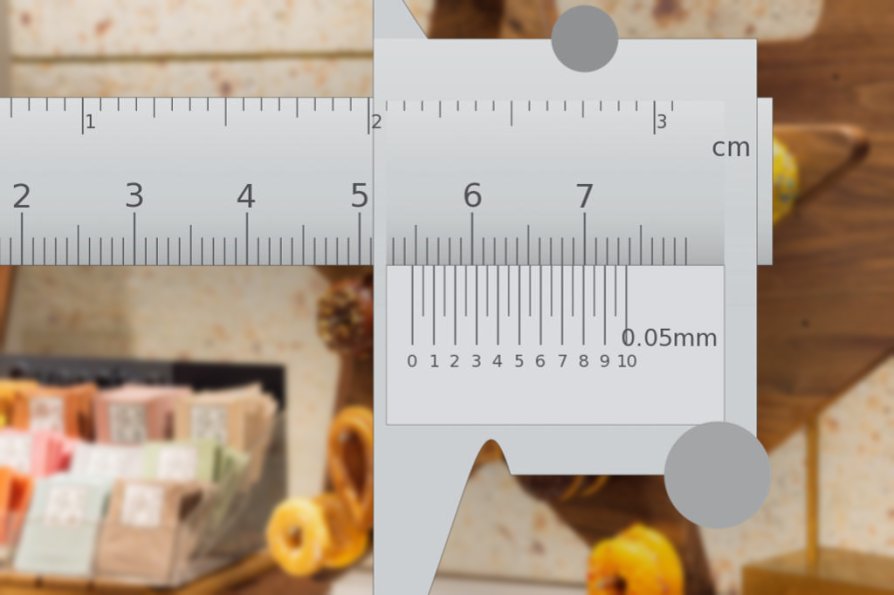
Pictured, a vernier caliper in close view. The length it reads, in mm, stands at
54.7 mm
